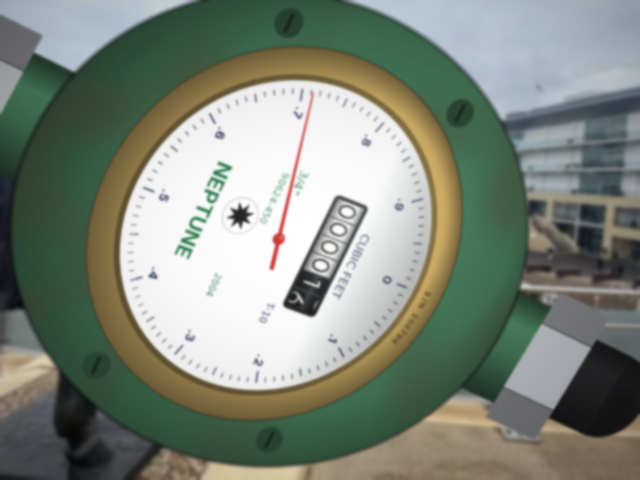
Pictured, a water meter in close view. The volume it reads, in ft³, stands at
15.71 ft³
